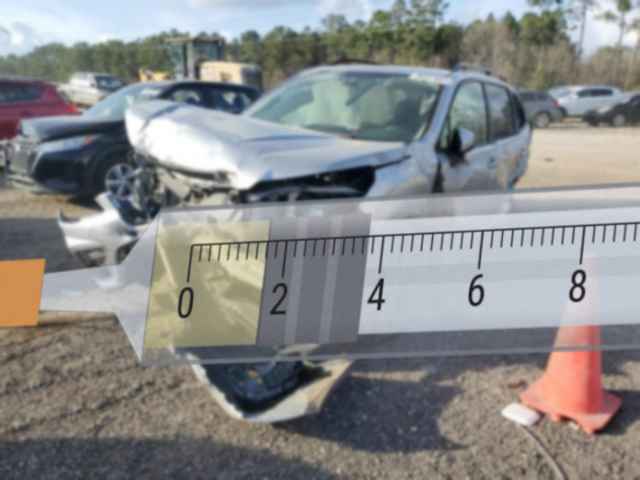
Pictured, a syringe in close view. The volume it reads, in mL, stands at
1.6 mL
